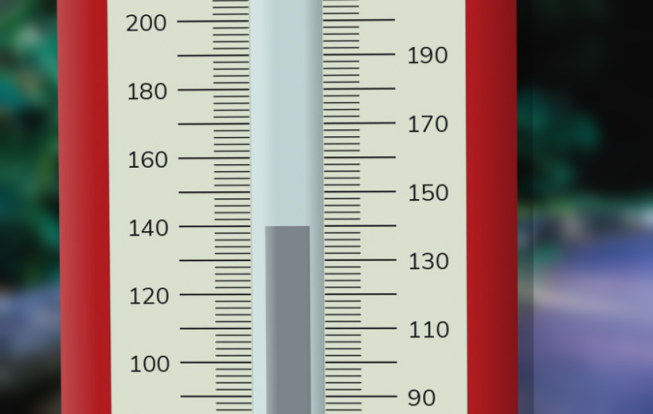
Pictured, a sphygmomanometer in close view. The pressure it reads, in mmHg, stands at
140 mmHg
